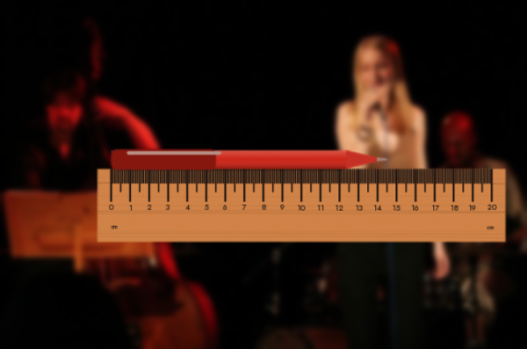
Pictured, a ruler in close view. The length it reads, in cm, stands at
14.5 cm
